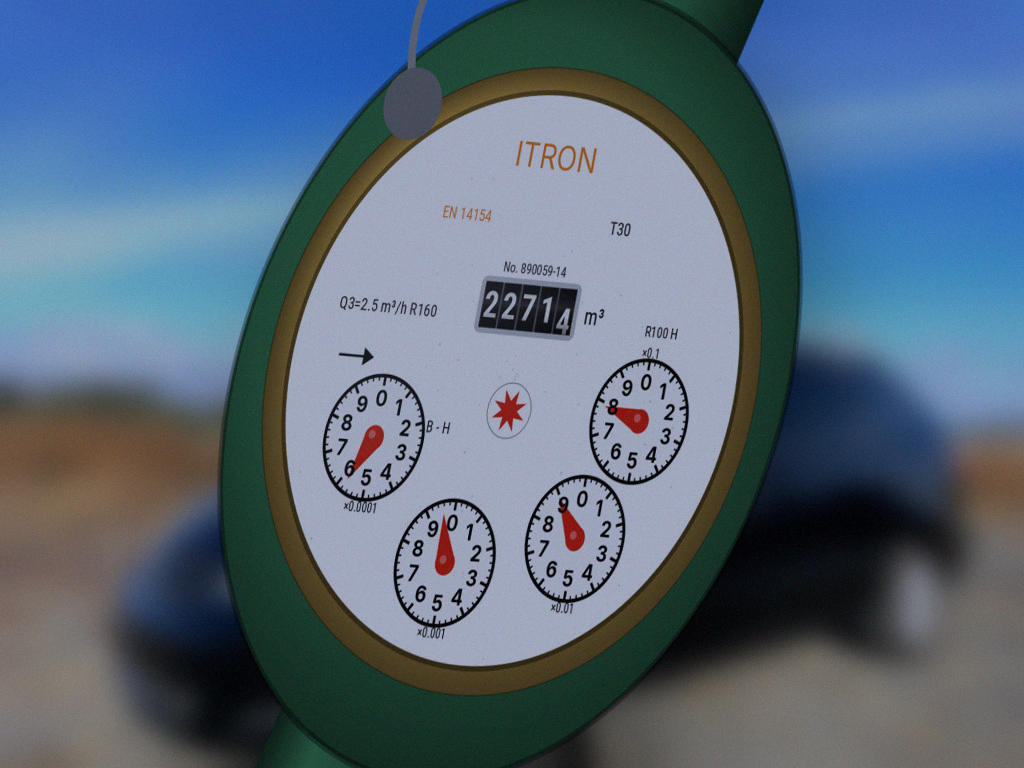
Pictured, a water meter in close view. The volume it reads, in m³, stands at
22713.7895 m³
